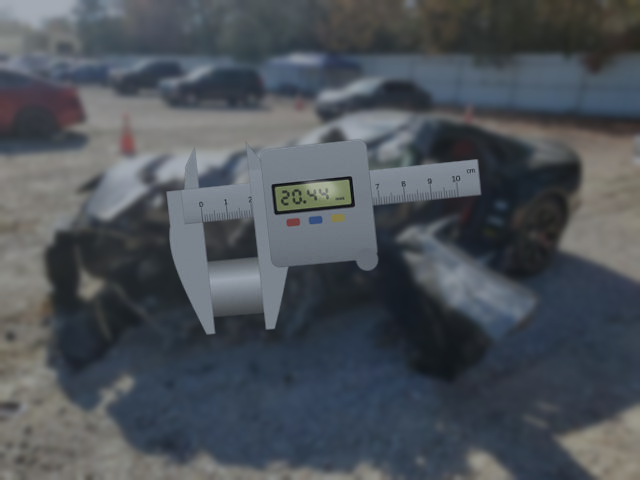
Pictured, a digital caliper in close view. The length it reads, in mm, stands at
20.44 mm
